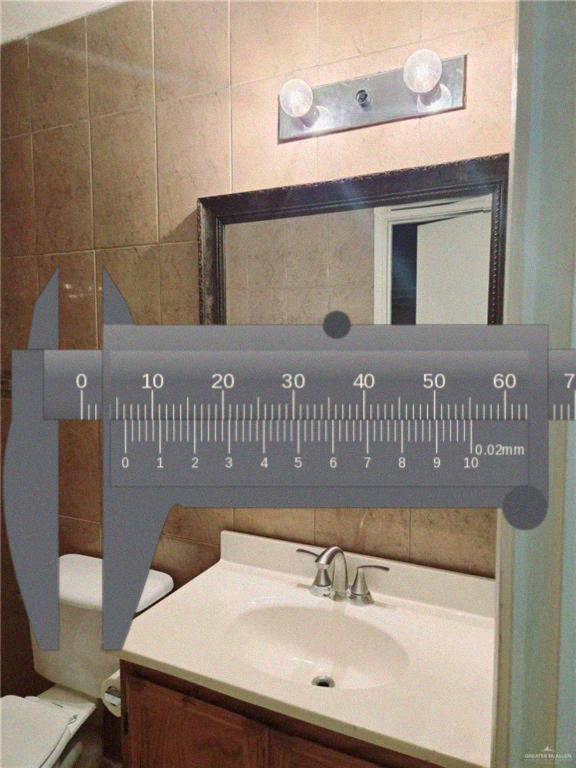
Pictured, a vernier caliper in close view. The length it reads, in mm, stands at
6.2 mm
